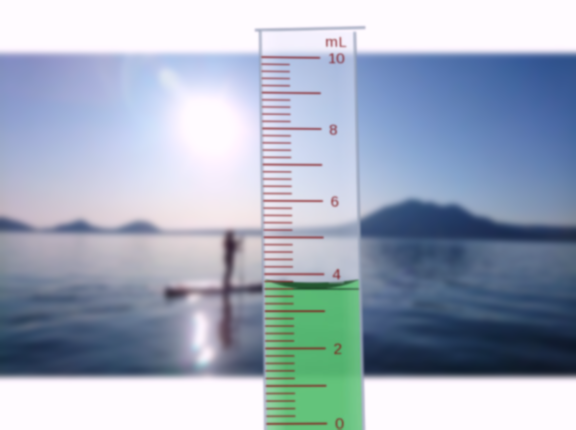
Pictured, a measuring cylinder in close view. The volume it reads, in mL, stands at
3.6 mL
